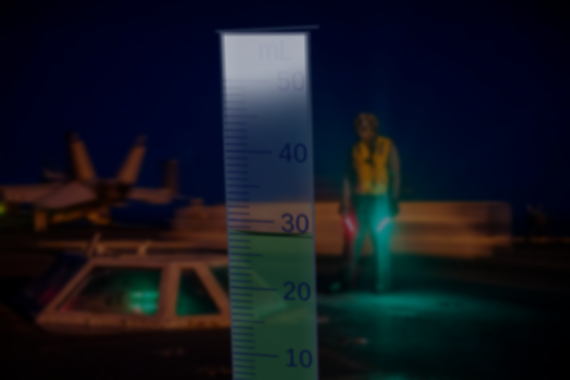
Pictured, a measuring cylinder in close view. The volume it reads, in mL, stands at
28 mL
